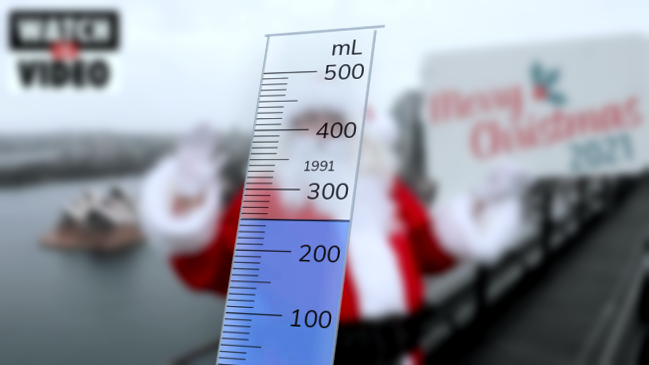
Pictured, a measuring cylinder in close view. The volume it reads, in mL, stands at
250 mL
